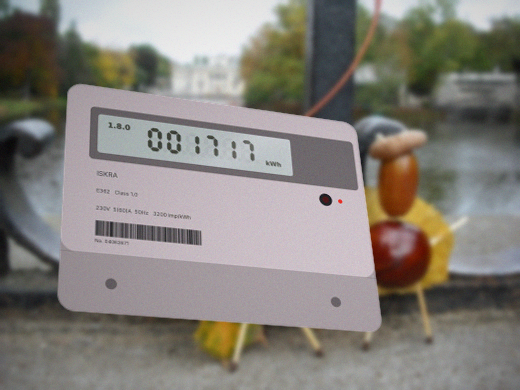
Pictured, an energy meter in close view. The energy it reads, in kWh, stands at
1717 kWh
